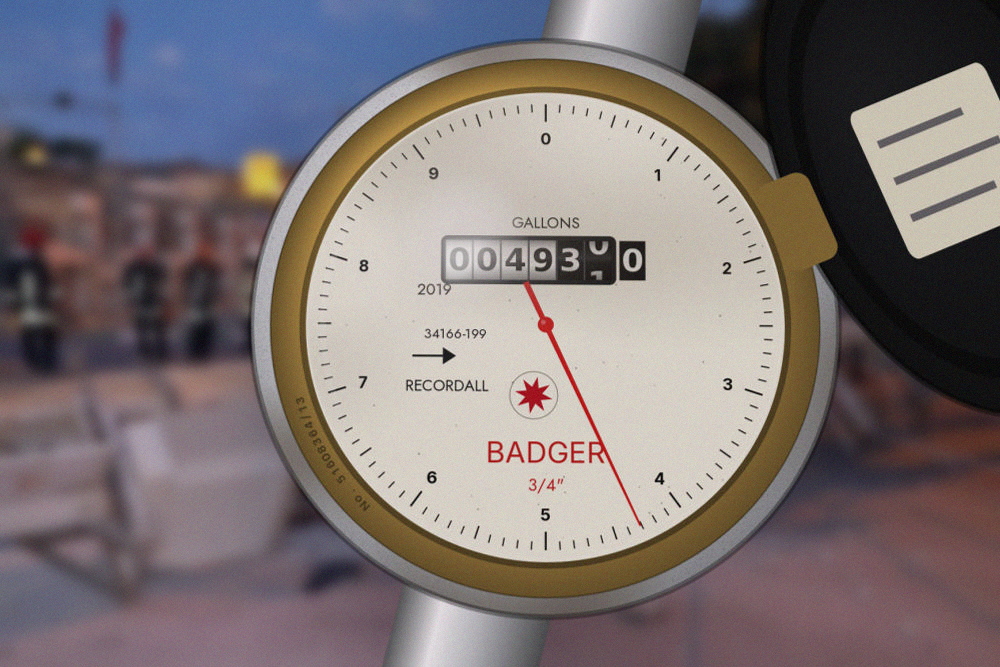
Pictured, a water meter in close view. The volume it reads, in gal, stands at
49304.3 gal
